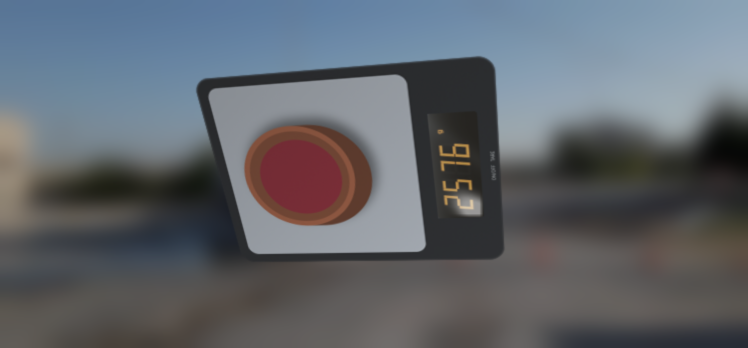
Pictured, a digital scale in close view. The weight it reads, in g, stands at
2576 g
